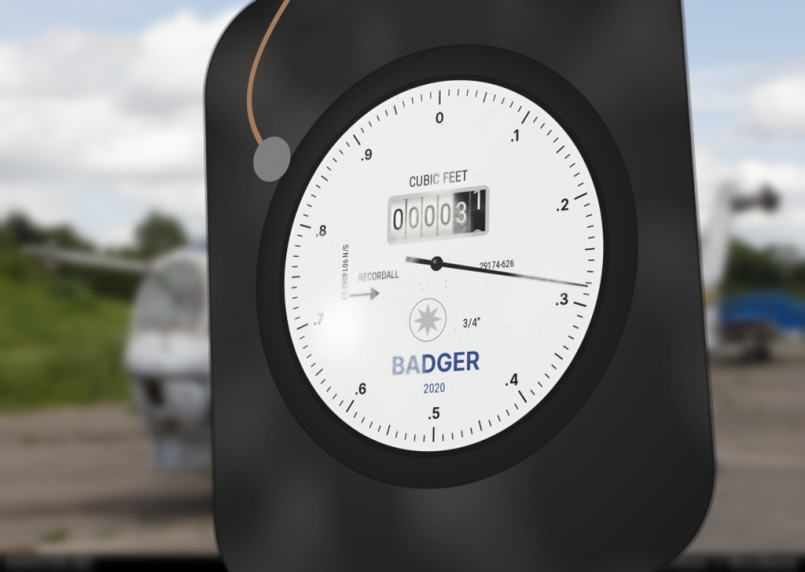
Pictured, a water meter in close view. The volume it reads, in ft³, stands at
31.28 ft³
